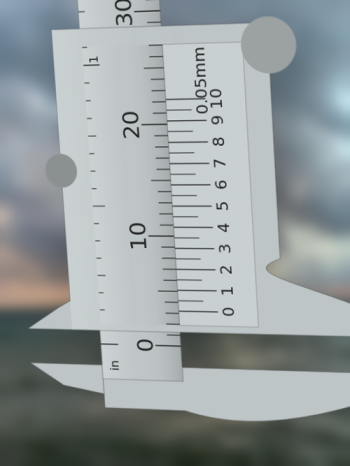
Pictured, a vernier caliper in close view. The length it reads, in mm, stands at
3.2 mm
